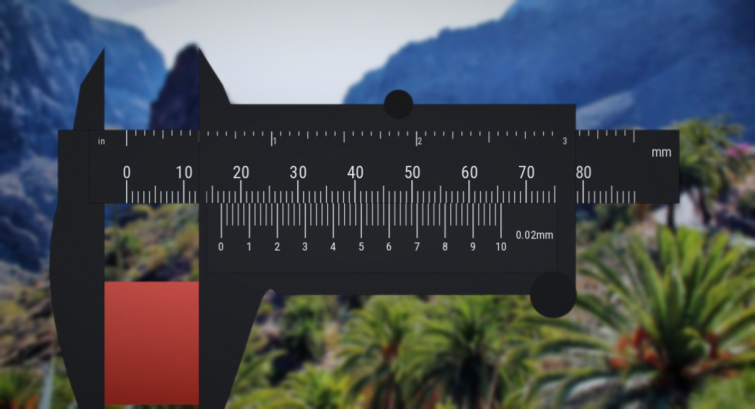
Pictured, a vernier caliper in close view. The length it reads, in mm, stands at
16.6 mm
